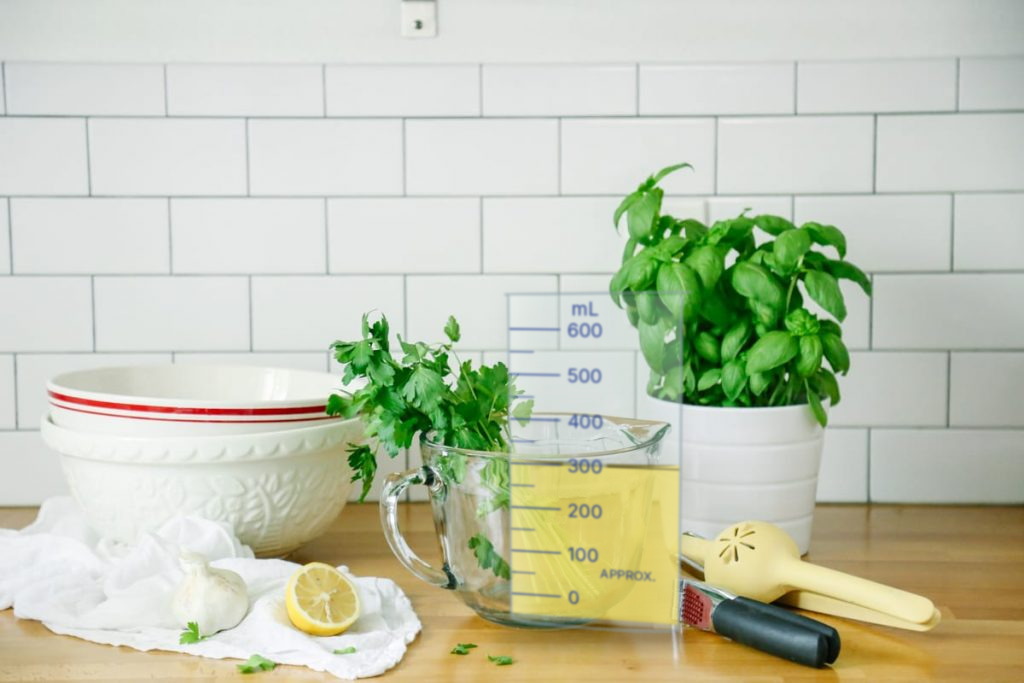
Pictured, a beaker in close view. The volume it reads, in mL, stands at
300 mL
